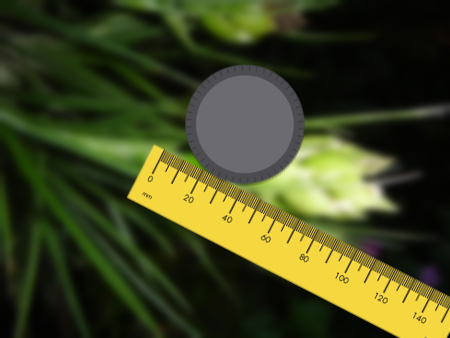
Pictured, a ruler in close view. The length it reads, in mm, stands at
55 mm
